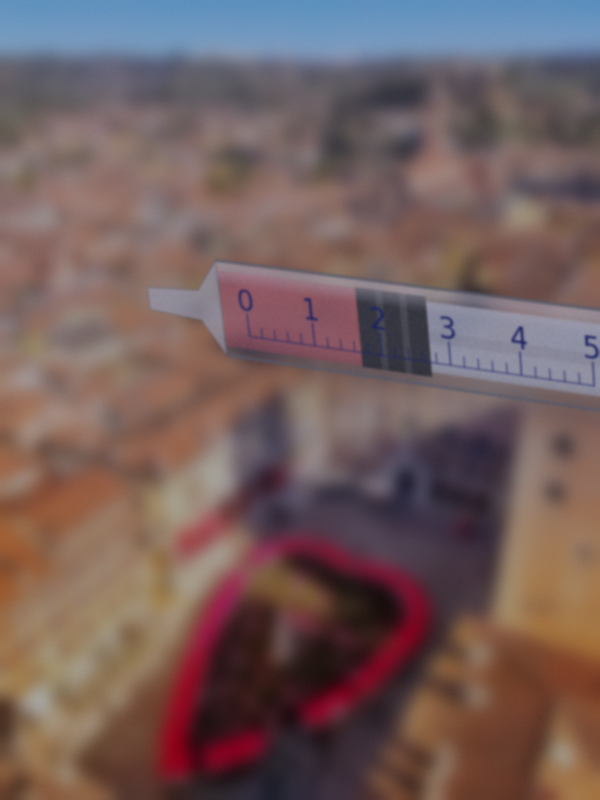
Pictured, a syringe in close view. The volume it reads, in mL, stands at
1.7 mL
